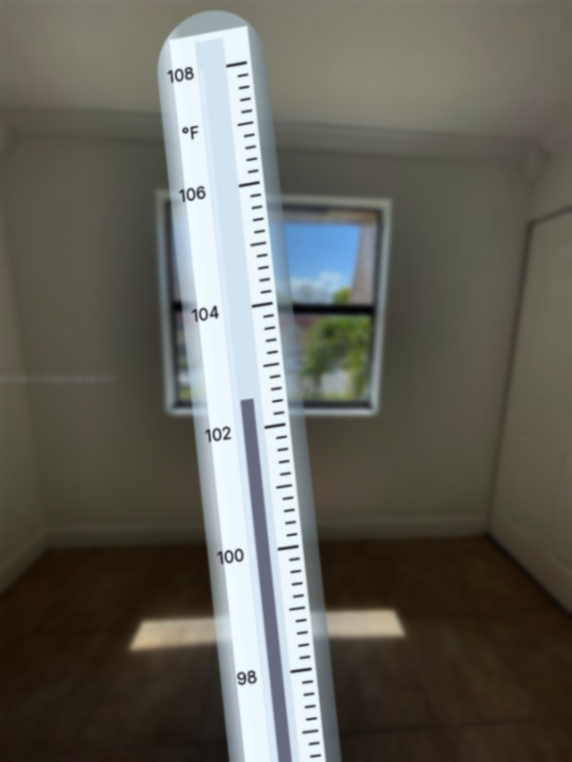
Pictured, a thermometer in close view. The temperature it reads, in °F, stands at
102.5 °F
